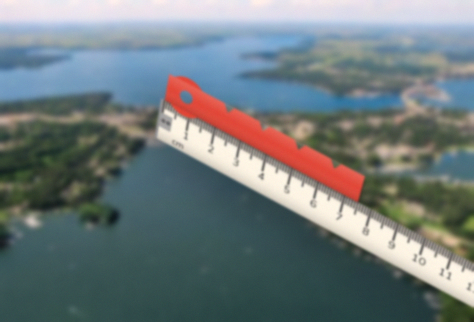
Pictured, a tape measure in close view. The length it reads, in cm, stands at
7.5 cm
